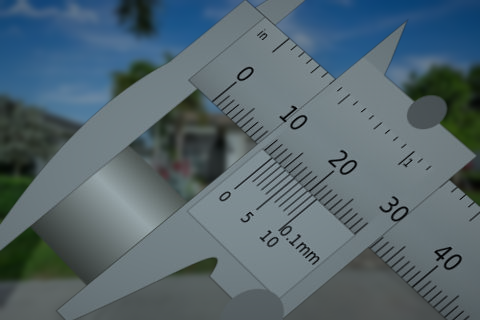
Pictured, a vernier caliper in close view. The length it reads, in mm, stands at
12.6 mm
